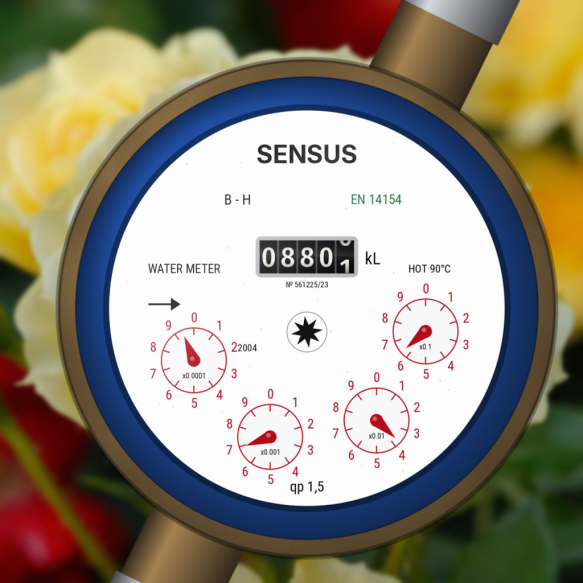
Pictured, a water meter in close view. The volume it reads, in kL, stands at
8800.6369 kL
